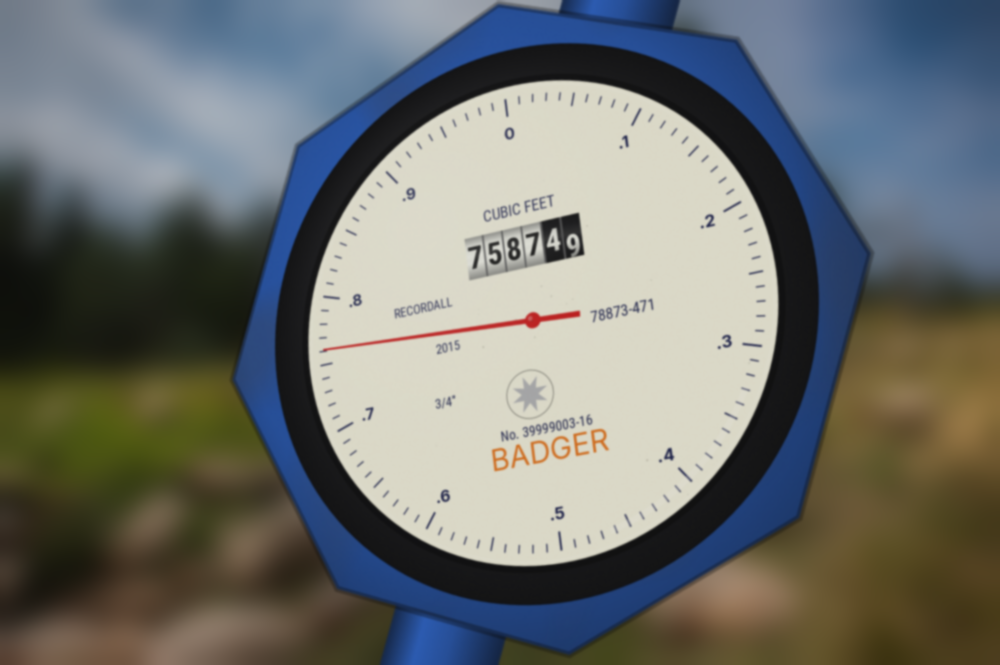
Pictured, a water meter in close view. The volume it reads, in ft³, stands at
758748.76 ft³
